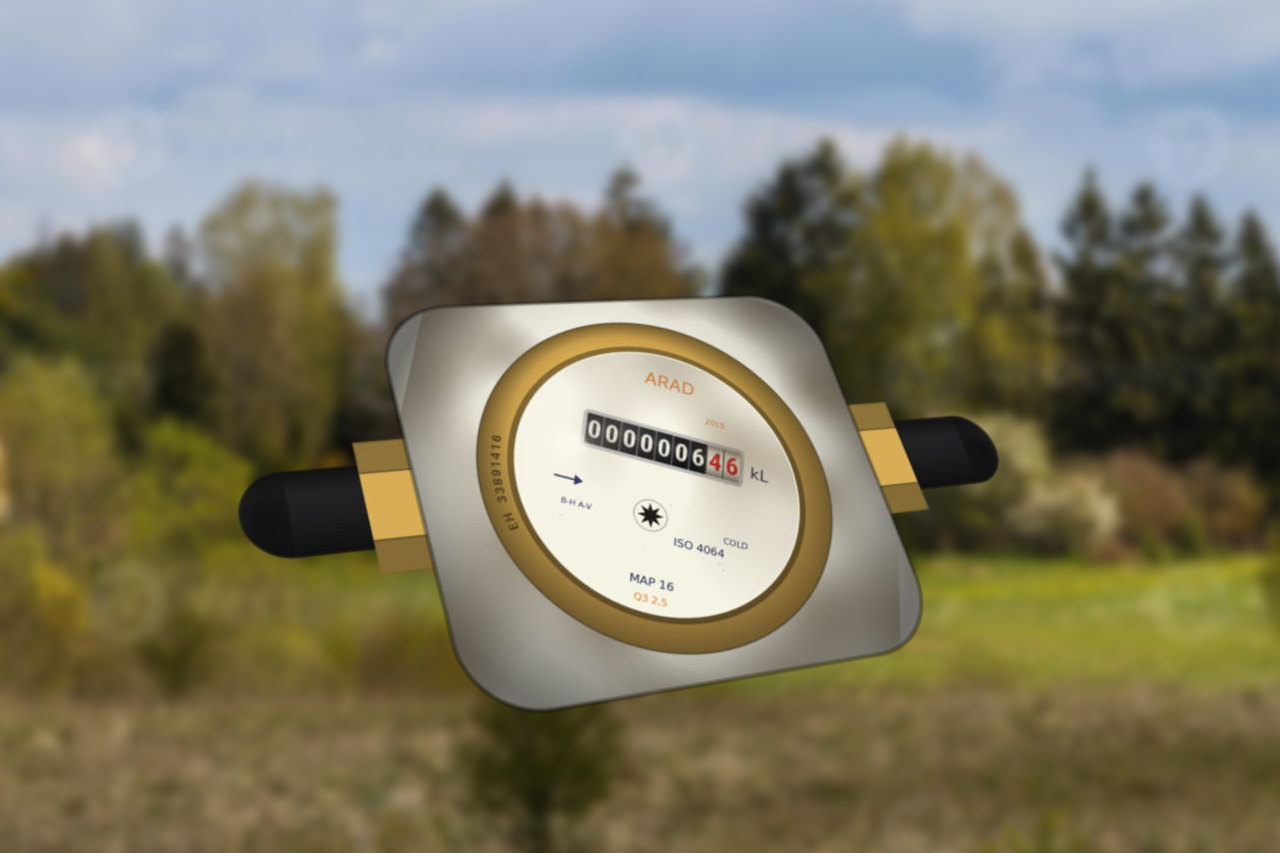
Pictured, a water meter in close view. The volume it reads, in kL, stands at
6.46 kL
